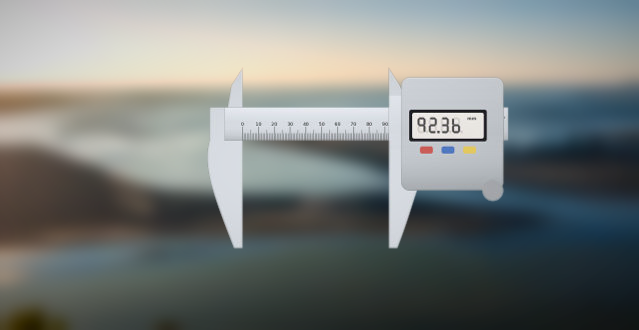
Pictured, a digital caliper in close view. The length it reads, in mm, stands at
92.36 mm
